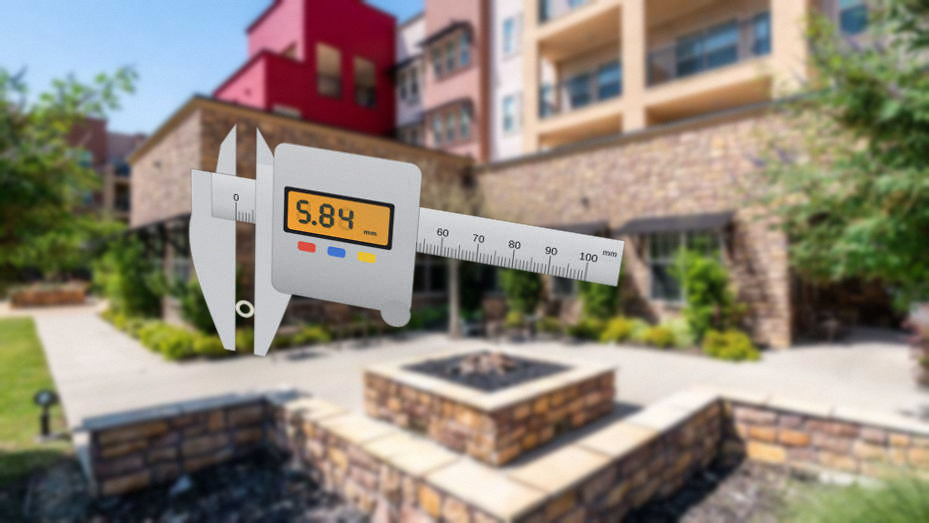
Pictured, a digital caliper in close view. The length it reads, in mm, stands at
5.84 mm
